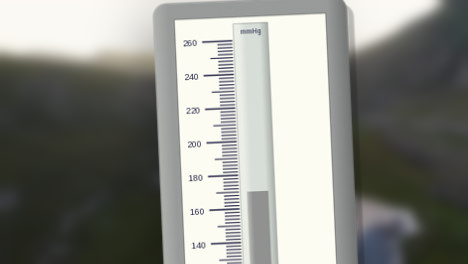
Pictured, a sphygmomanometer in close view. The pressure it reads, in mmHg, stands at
170 mmHg
